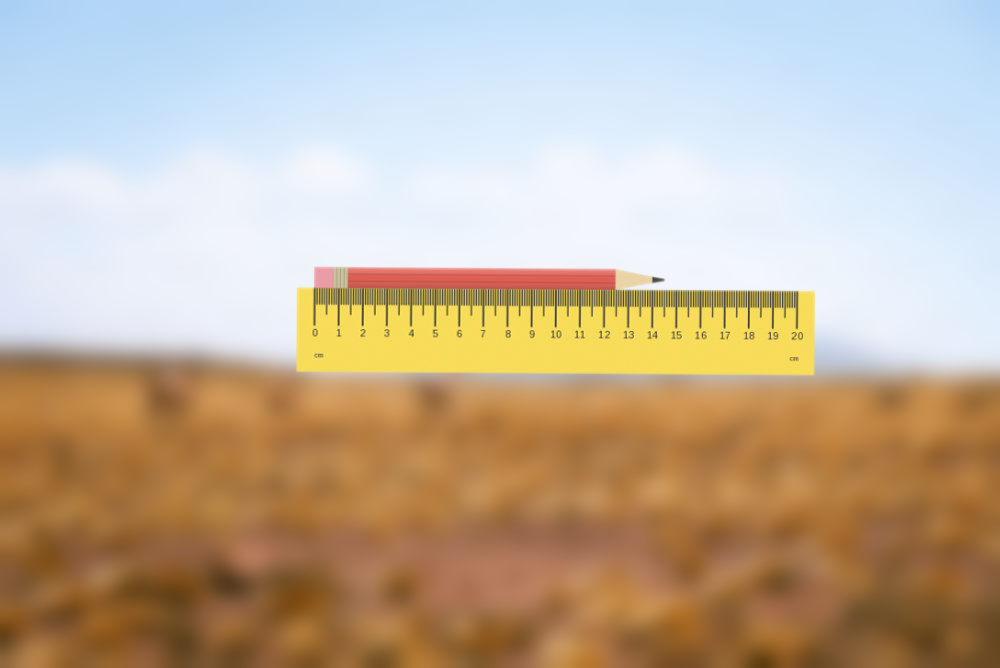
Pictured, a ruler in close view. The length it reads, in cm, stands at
14.5 cm
